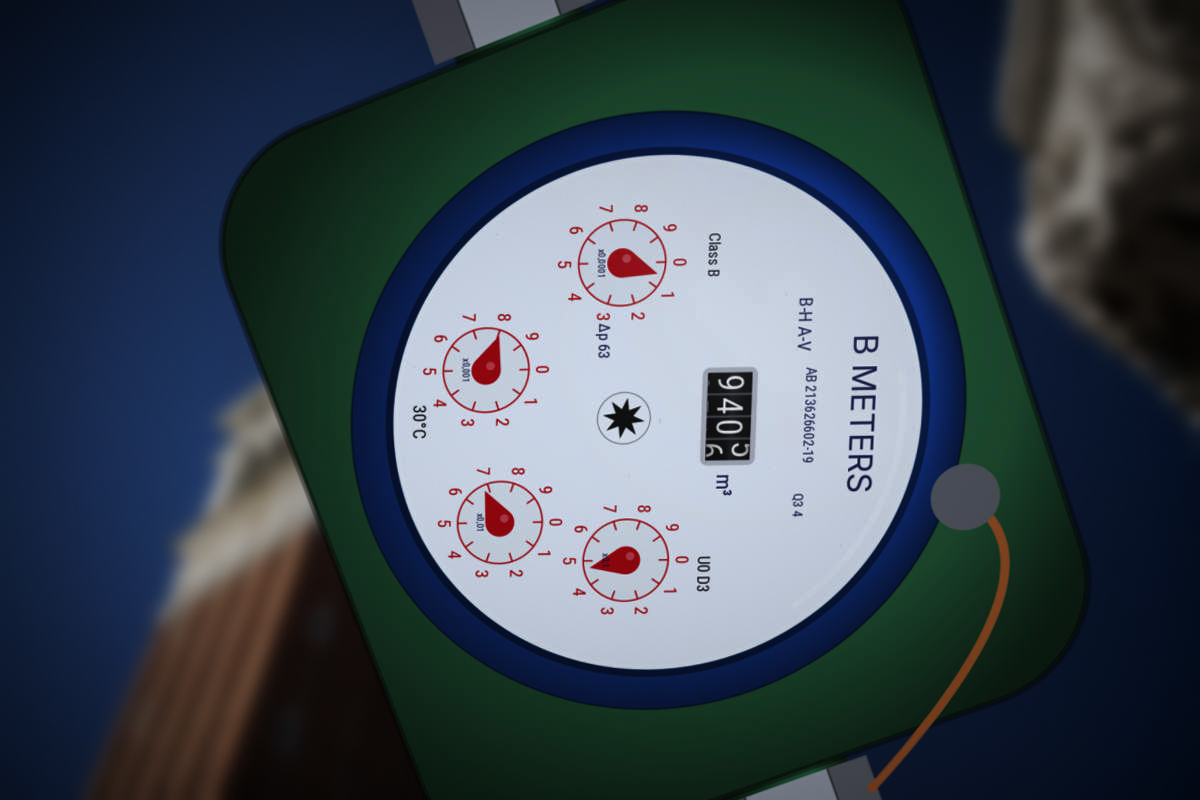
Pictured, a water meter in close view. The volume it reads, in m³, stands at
9405.4680 m³
